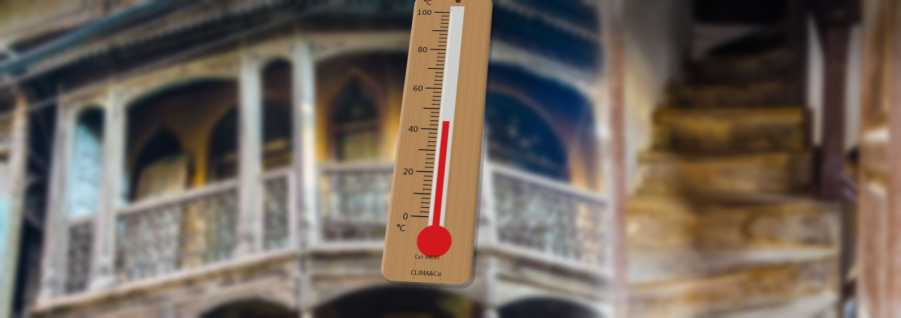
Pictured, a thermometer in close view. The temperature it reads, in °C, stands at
44 °C
